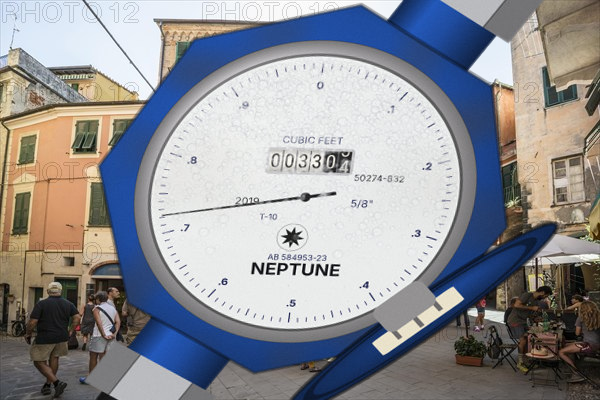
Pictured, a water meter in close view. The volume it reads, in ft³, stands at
3303.72 ft³
